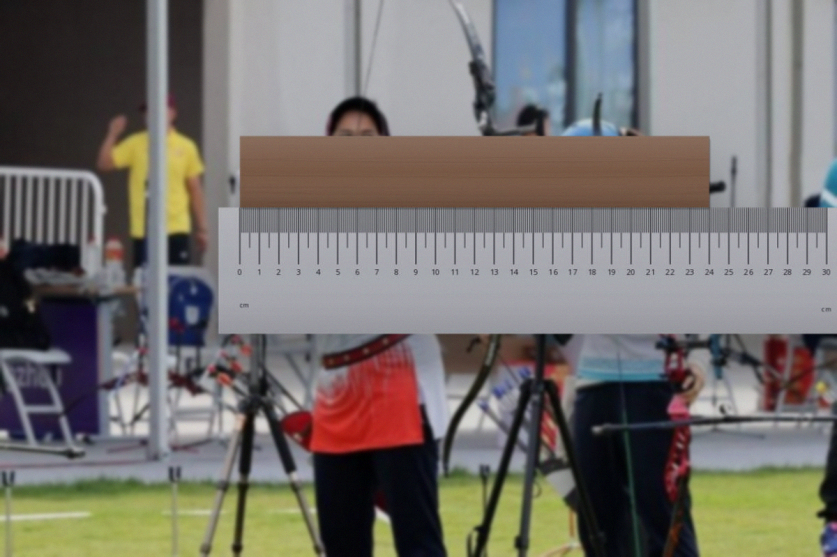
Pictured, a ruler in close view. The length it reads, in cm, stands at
24 cm
